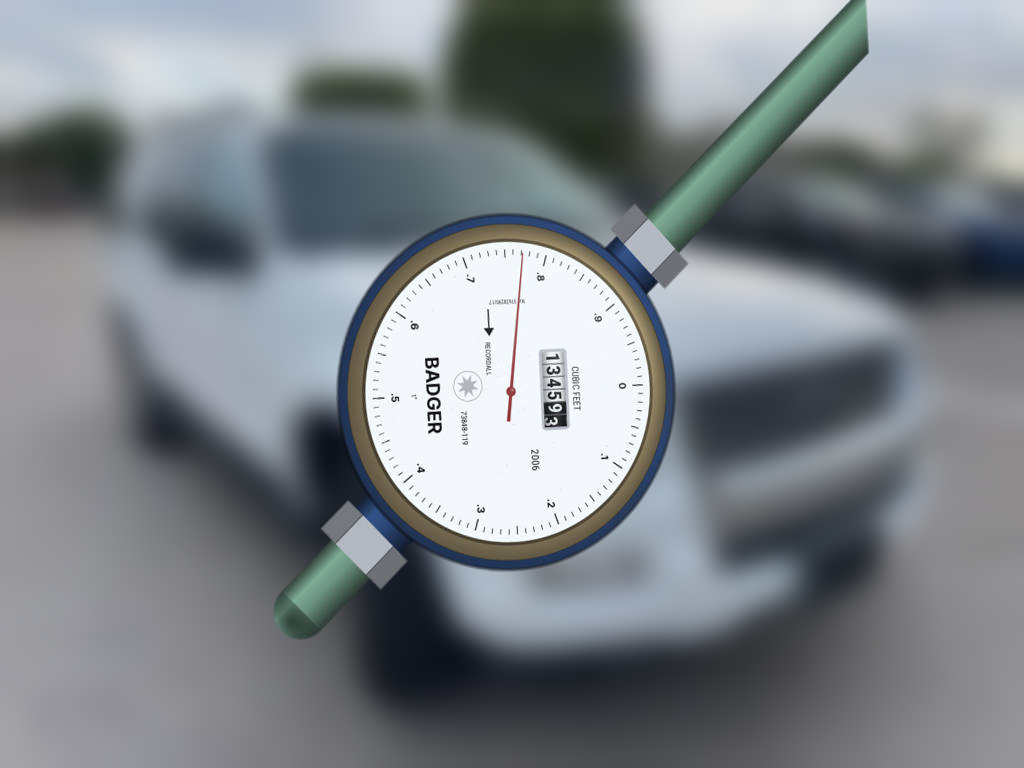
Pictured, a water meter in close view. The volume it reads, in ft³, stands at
134592.77 ft³
